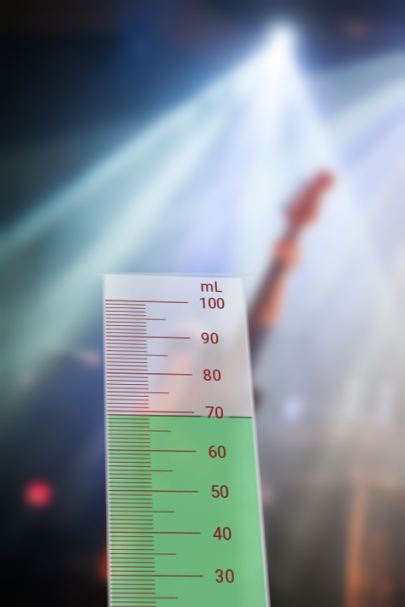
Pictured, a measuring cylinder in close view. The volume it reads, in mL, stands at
69 mL
